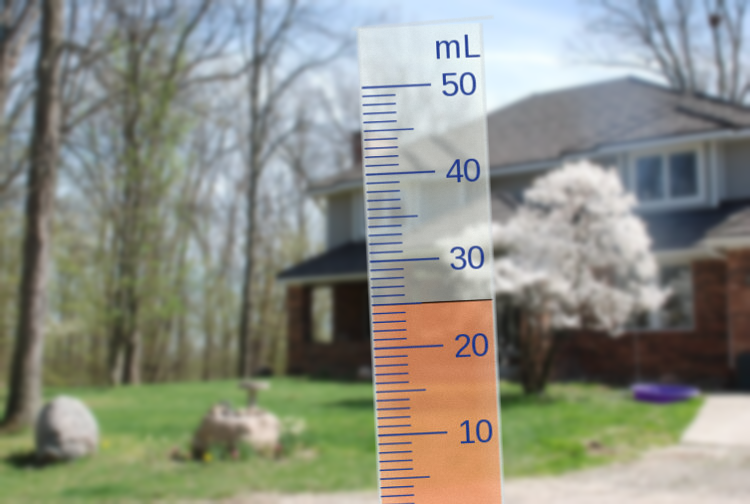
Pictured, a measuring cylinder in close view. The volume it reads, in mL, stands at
25 mL
